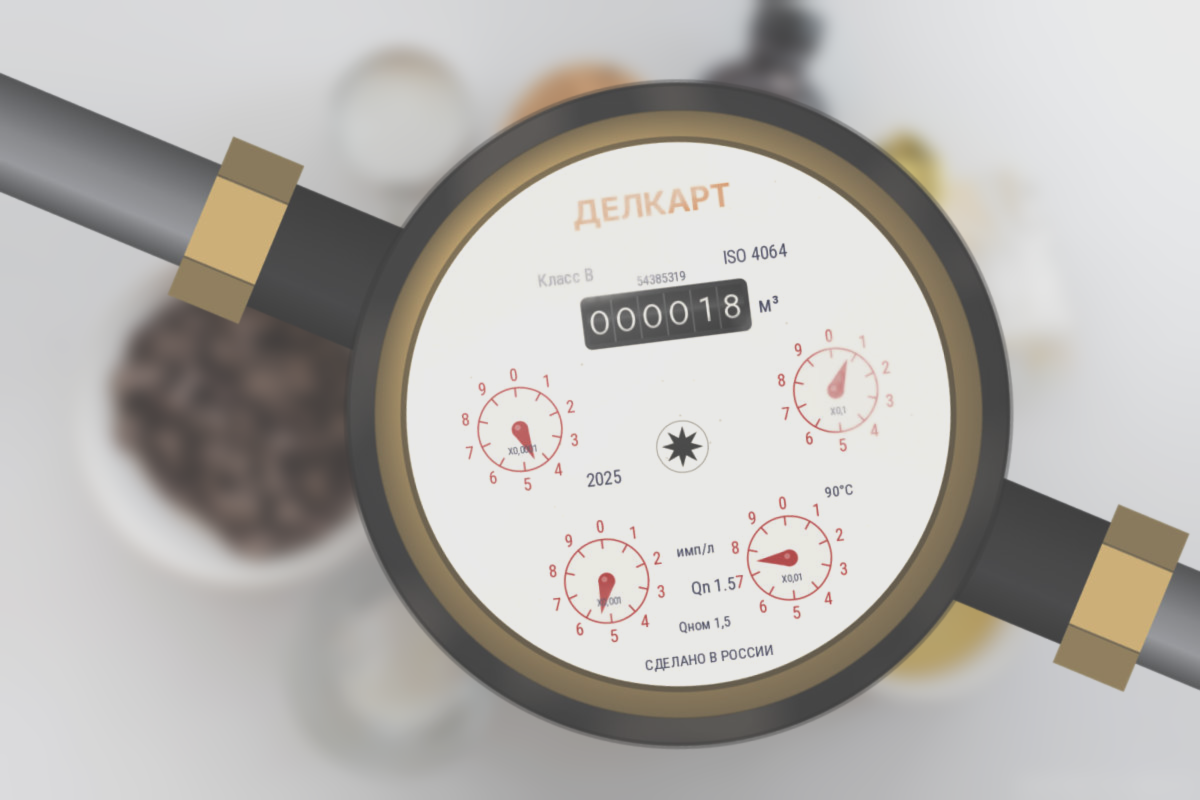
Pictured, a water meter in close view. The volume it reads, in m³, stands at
18.0754 m³
